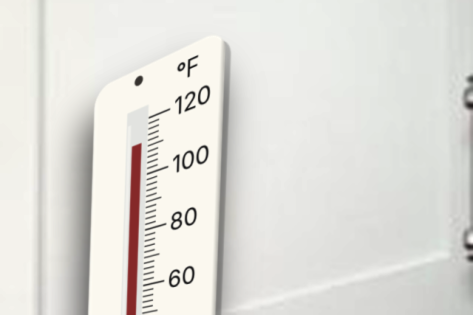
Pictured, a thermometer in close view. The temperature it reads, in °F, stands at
112 °F
